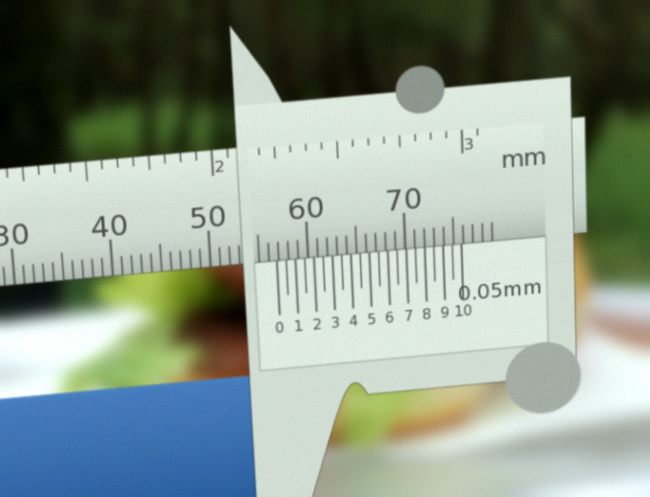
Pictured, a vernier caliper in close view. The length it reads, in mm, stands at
56.8 mm
